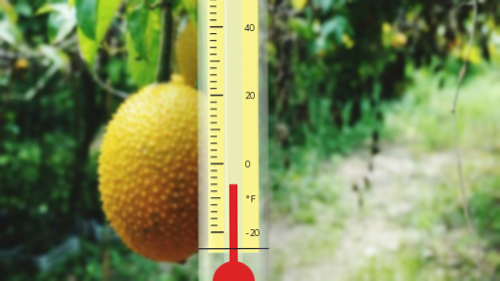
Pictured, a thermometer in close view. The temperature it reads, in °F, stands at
-6 °F
